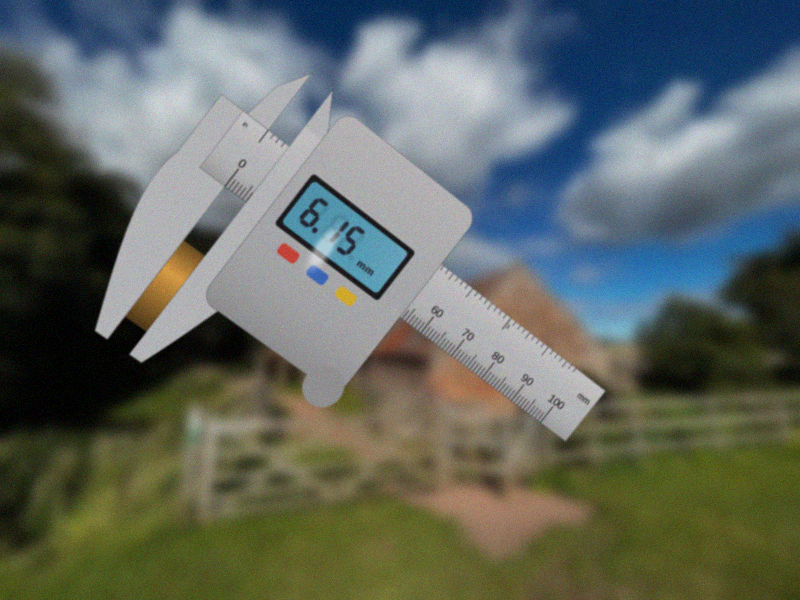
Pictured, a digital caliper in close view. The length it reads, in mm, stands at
6.15 mm
